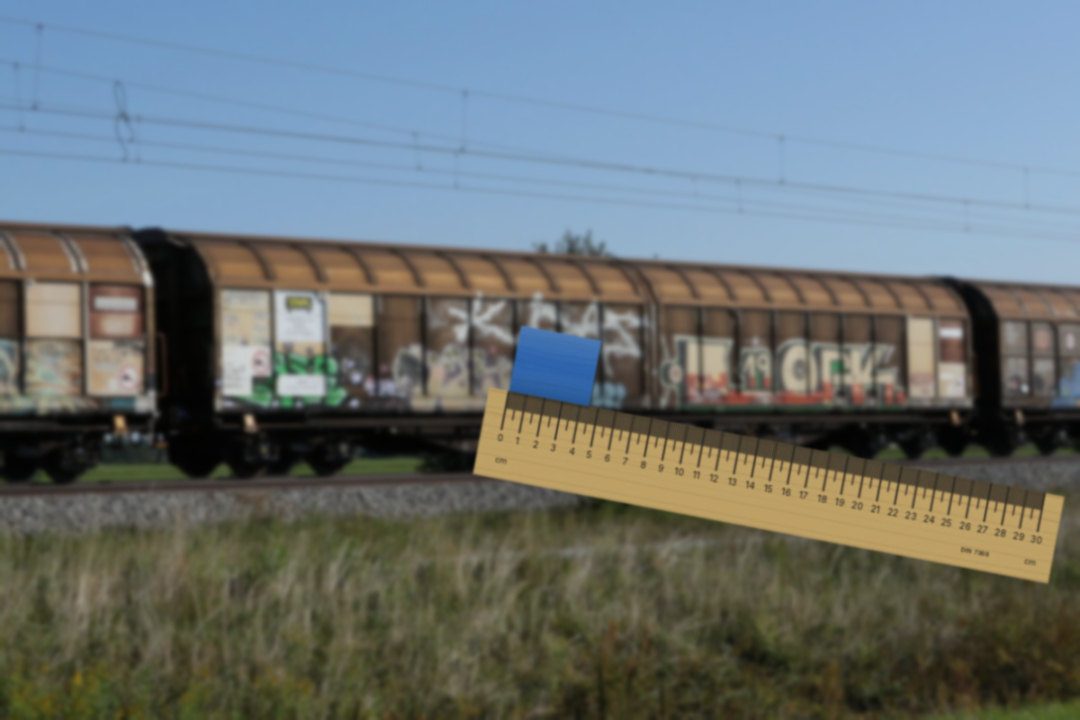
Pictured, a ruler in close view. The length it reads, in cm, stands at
4.5 cm
